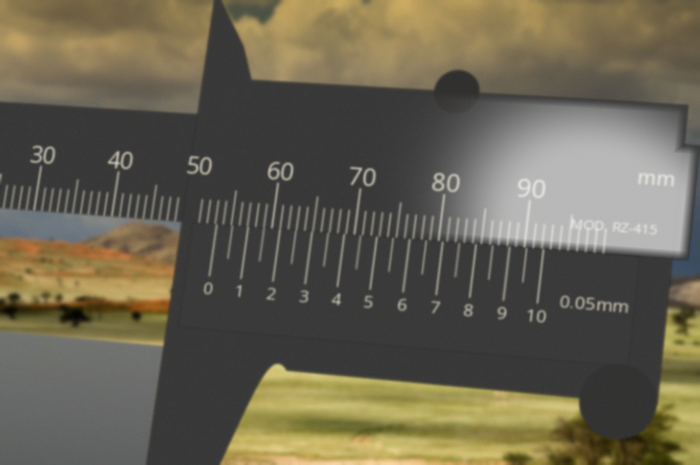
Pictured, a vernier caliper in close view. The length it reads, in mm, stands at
53.2 mm
